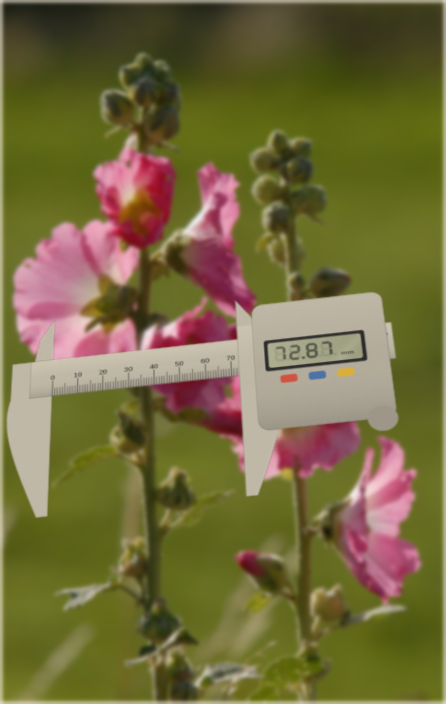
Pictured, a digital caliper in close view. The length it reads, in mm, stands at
72.87 mm
